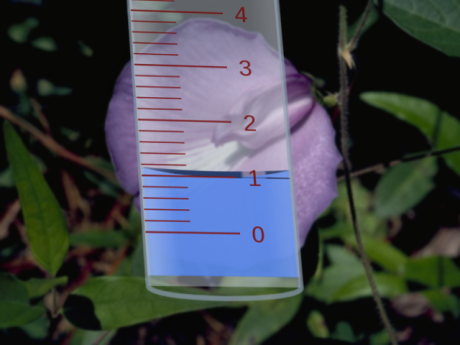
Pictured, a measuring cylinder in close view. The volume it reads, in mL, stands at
1 mL
